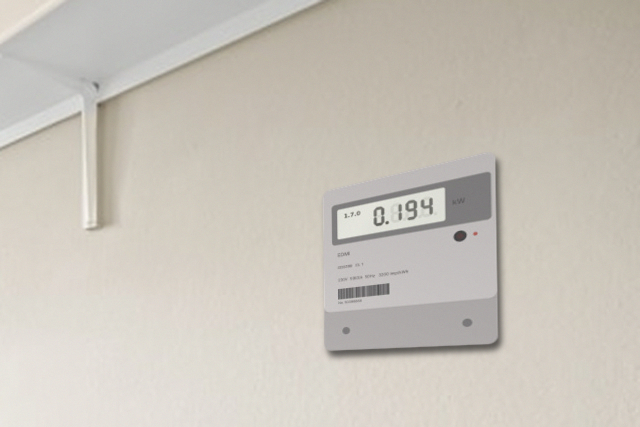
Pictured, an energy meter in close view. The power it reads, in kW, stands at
0.194 kW
